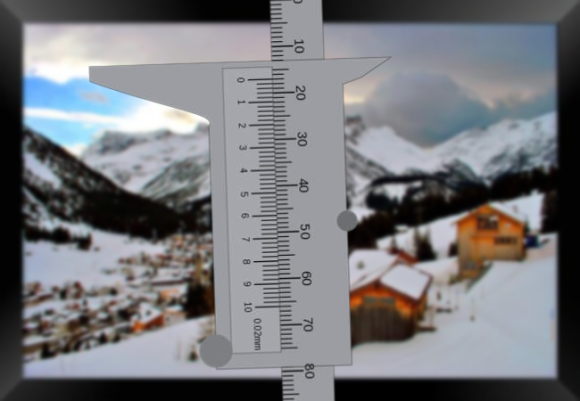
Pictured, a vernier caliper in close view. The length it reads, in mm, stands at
17.0 mm
